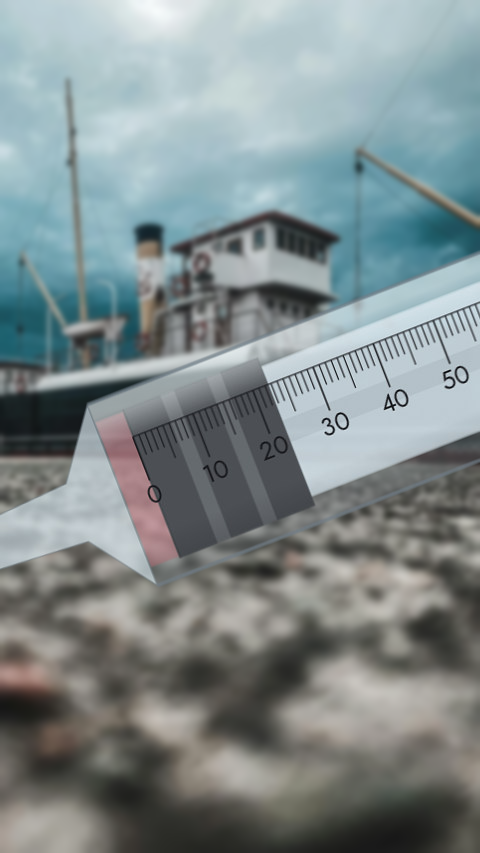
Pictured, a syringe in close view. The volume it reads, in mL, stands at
0 mL
